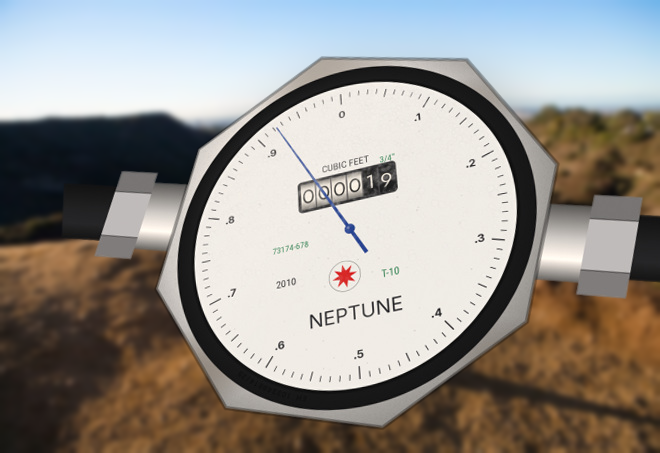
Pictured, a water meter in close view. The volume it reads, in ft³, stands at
18.92 ft³
